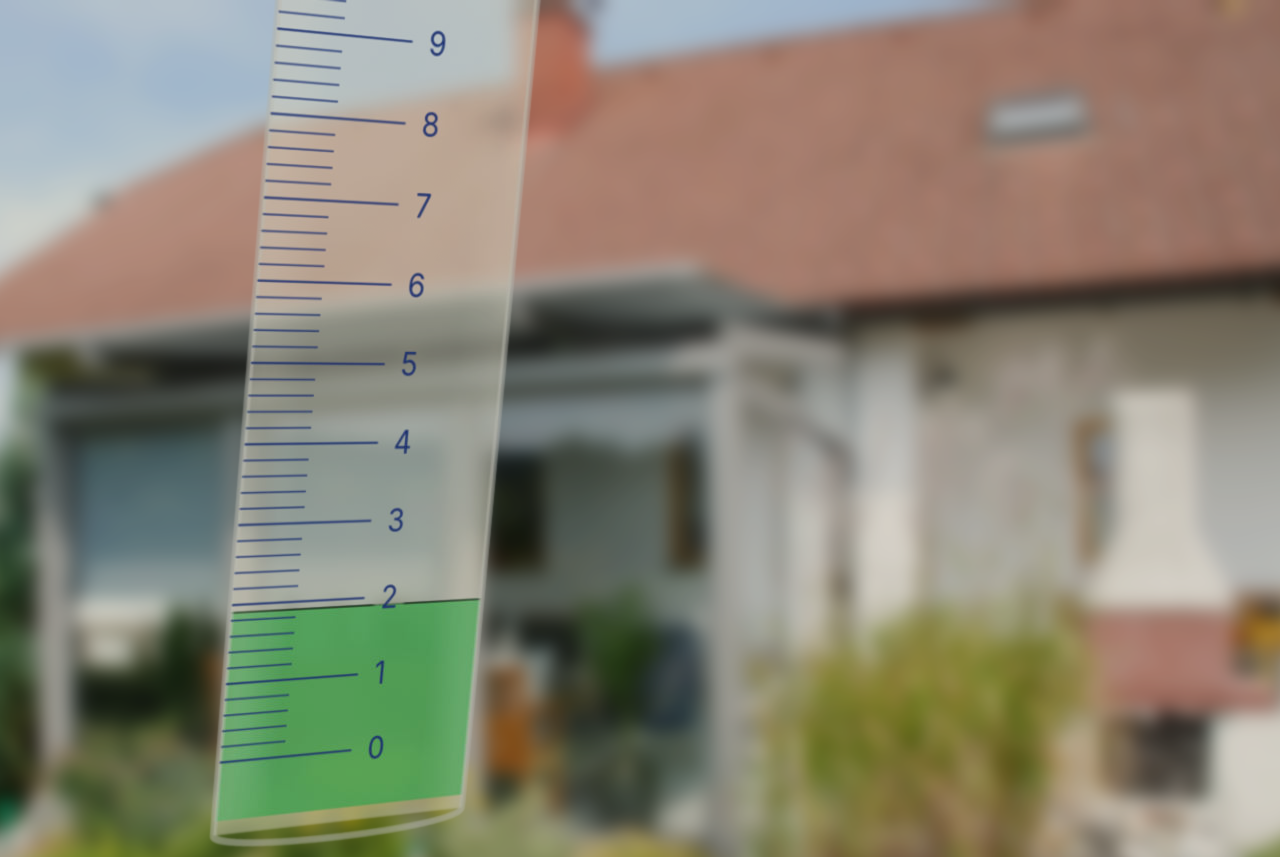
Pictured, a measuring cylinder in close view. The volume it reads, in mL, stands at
1.9 mL
